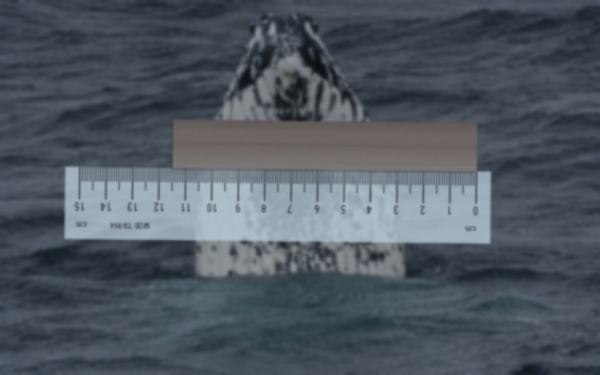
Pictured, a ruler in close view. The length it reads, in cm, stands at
11.5 cm
